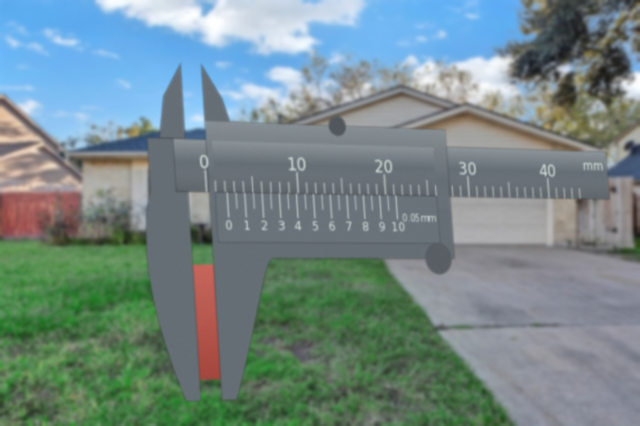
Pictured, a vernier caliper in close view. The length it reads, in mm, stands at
2.2 mm
